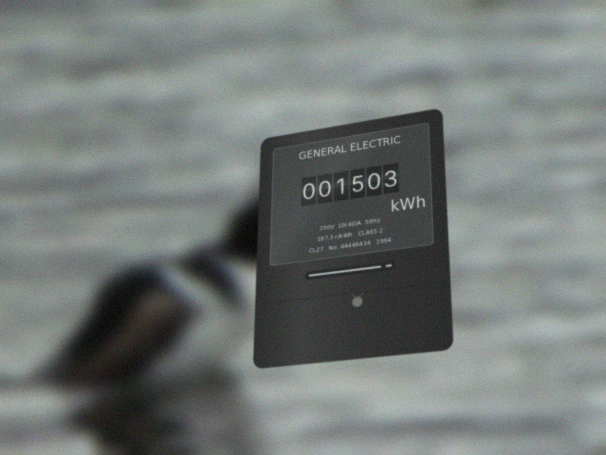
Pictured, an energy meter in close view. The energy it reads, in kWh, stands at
1503 kWh
